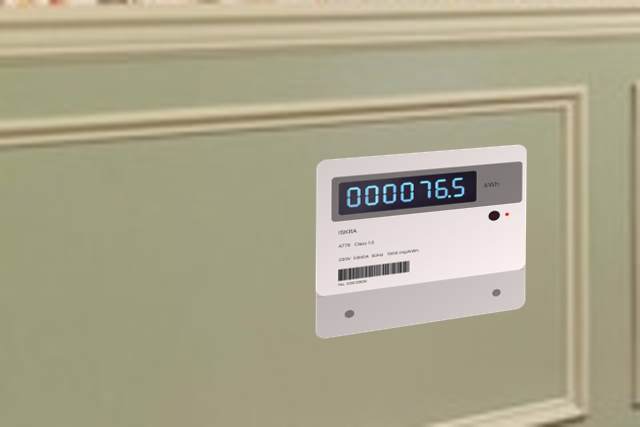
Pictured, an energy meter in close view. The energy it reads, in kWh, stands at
76.5 kWh
